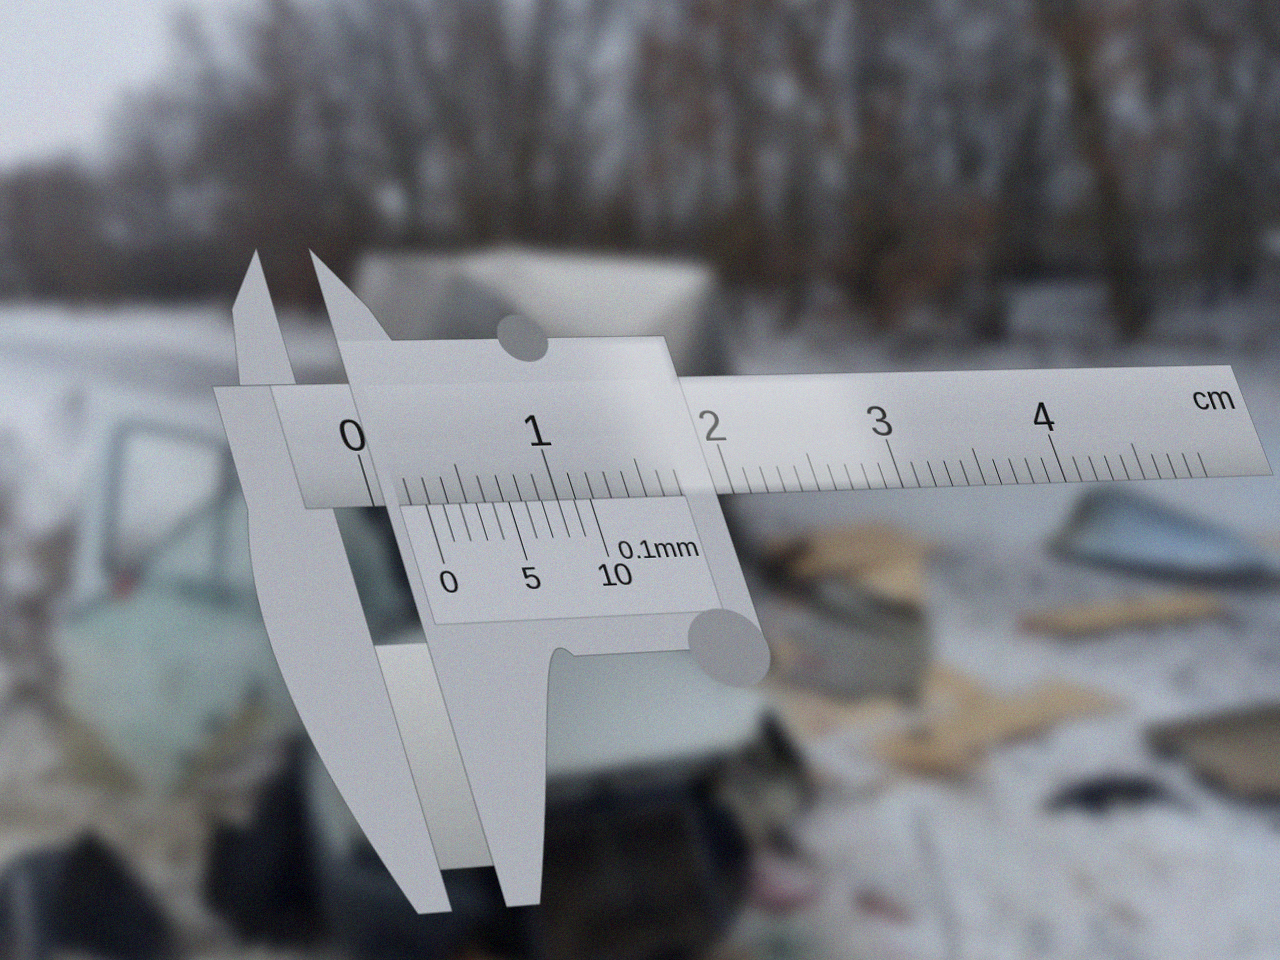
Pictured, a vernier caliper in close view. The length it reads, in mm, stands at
2.8 mm
